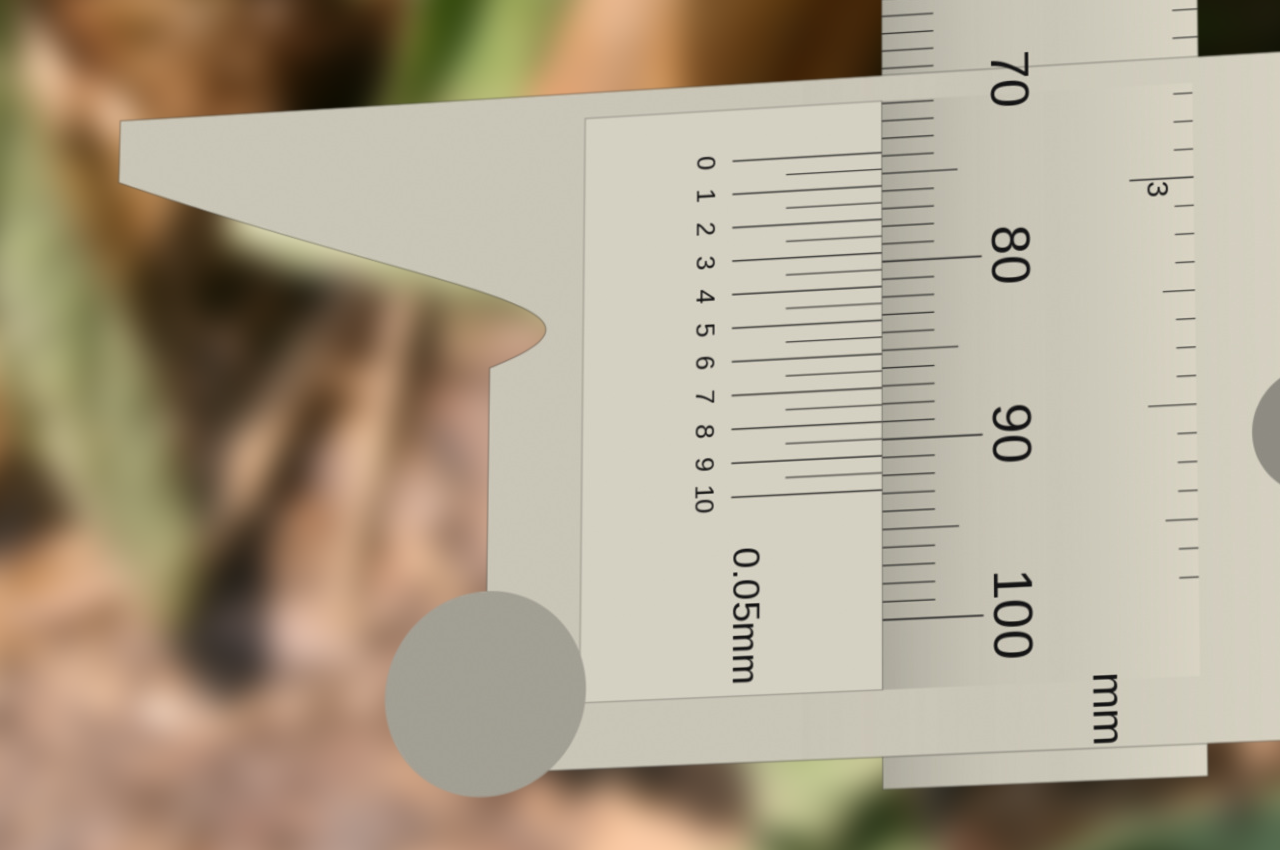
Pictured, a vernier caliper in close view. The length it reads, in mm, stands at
73.8 mm
